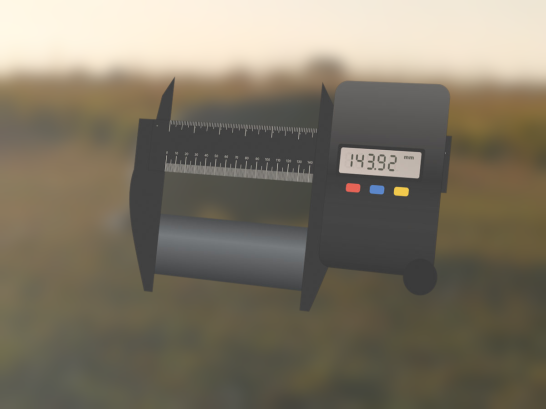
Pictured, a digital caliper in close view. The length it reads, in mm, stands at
143.92 mm
